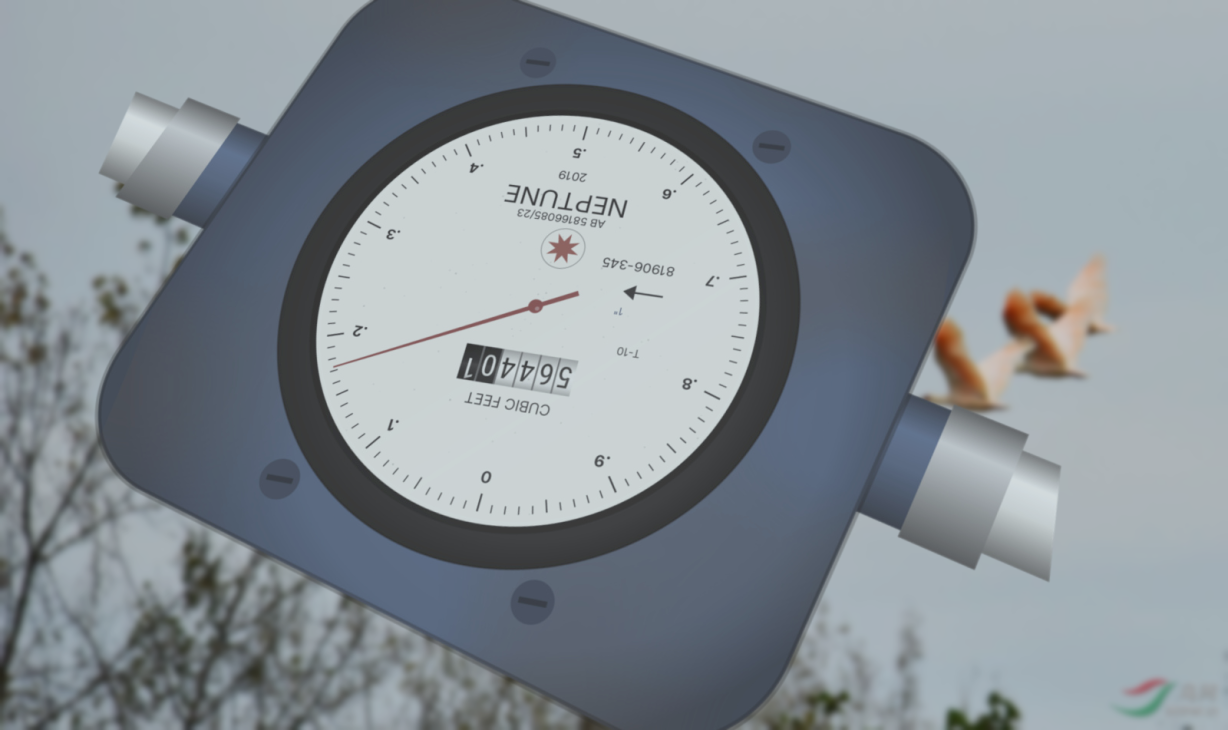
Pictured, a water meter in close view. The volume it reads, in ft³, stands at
564401.17 ft³
